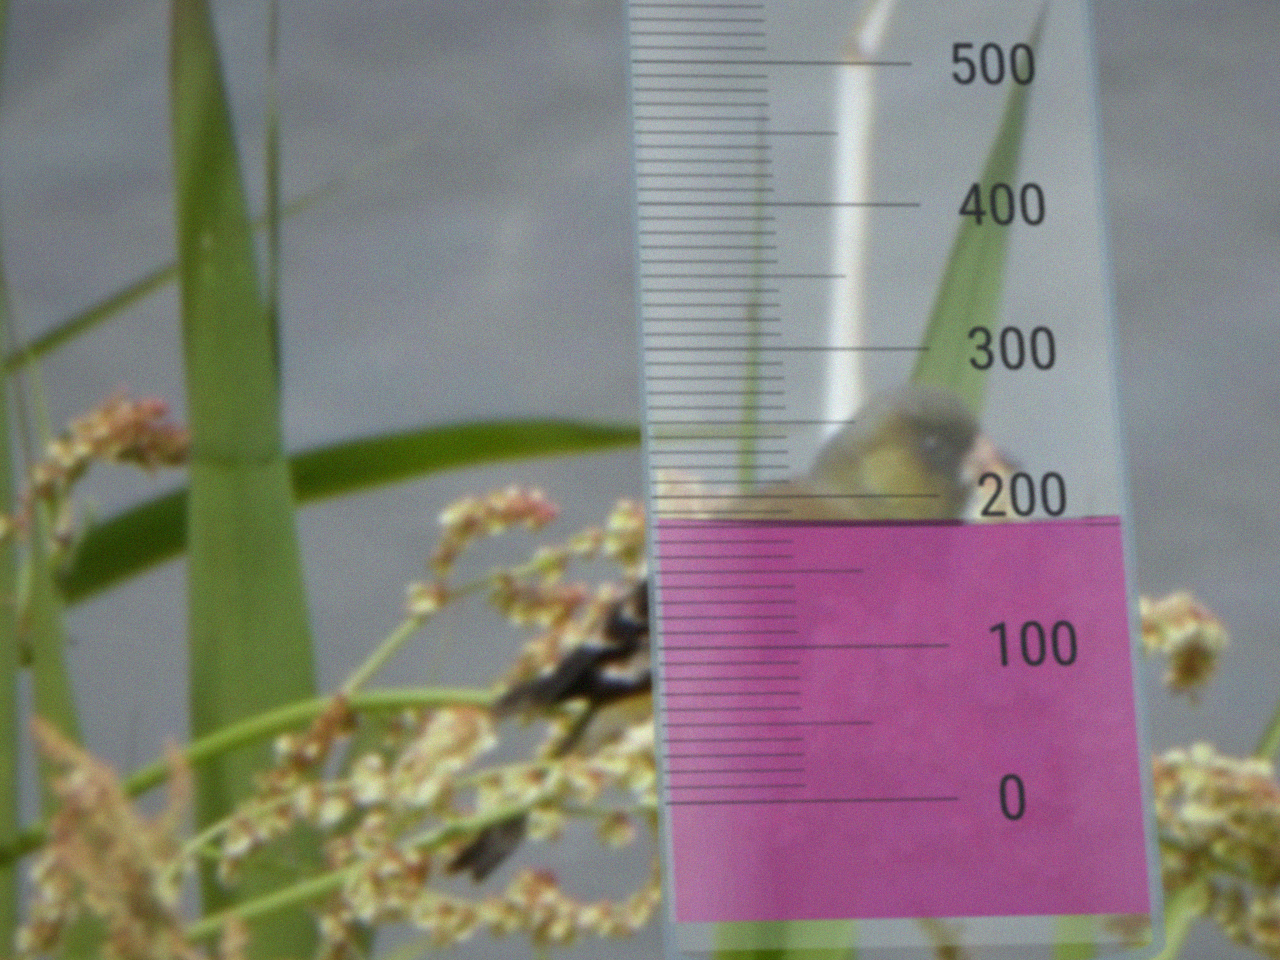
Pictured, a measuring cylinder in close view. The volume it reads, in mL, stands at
180 mL
